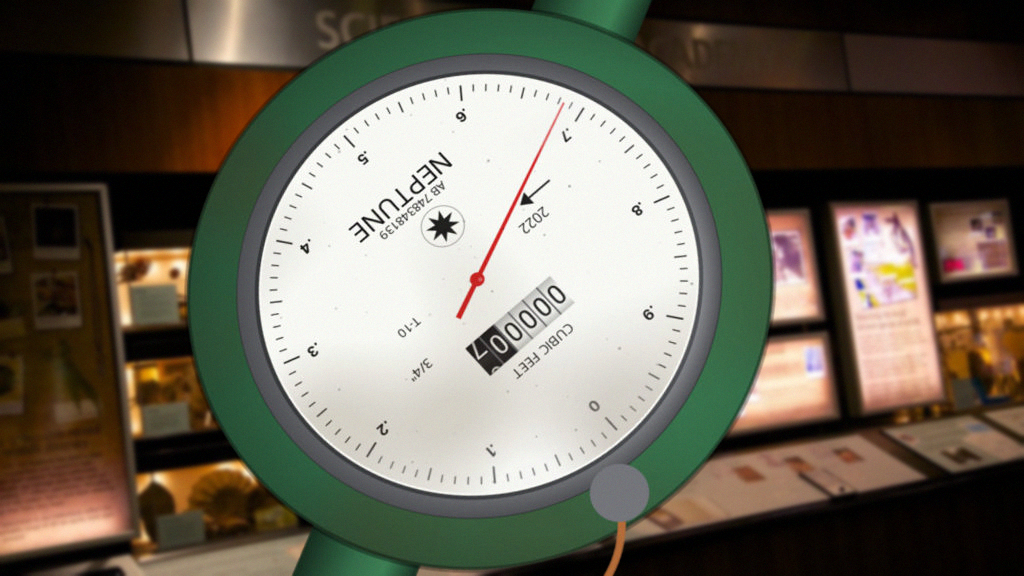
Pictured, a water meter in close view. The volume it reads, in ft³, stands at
6.68 ft³
